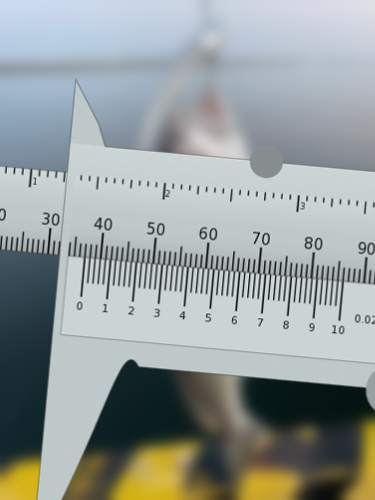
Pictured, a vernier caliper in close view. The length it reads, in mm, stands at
37.0 mm
